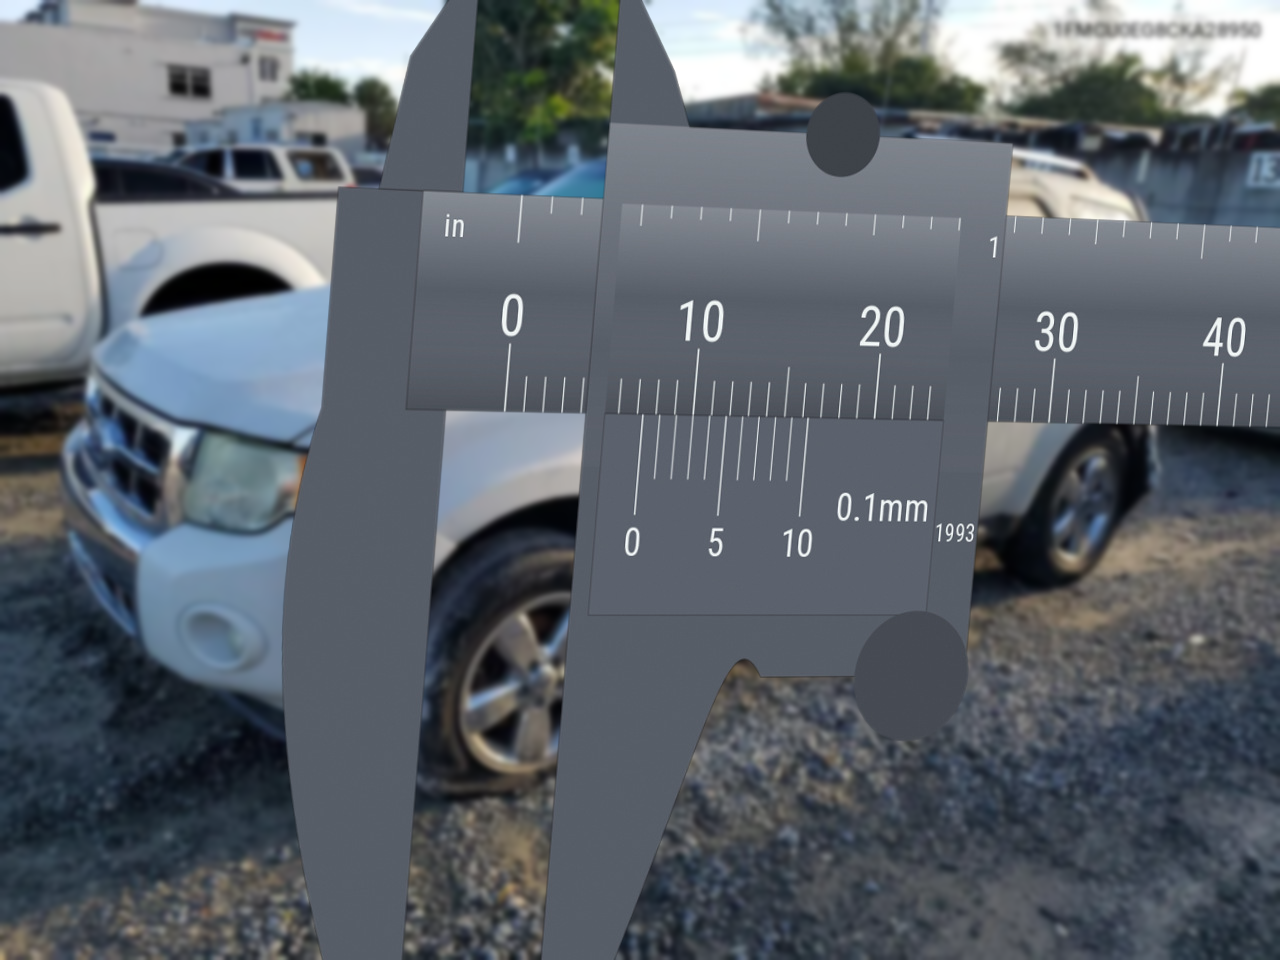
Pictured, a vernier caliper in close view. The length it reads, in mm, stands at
7.3 mm
